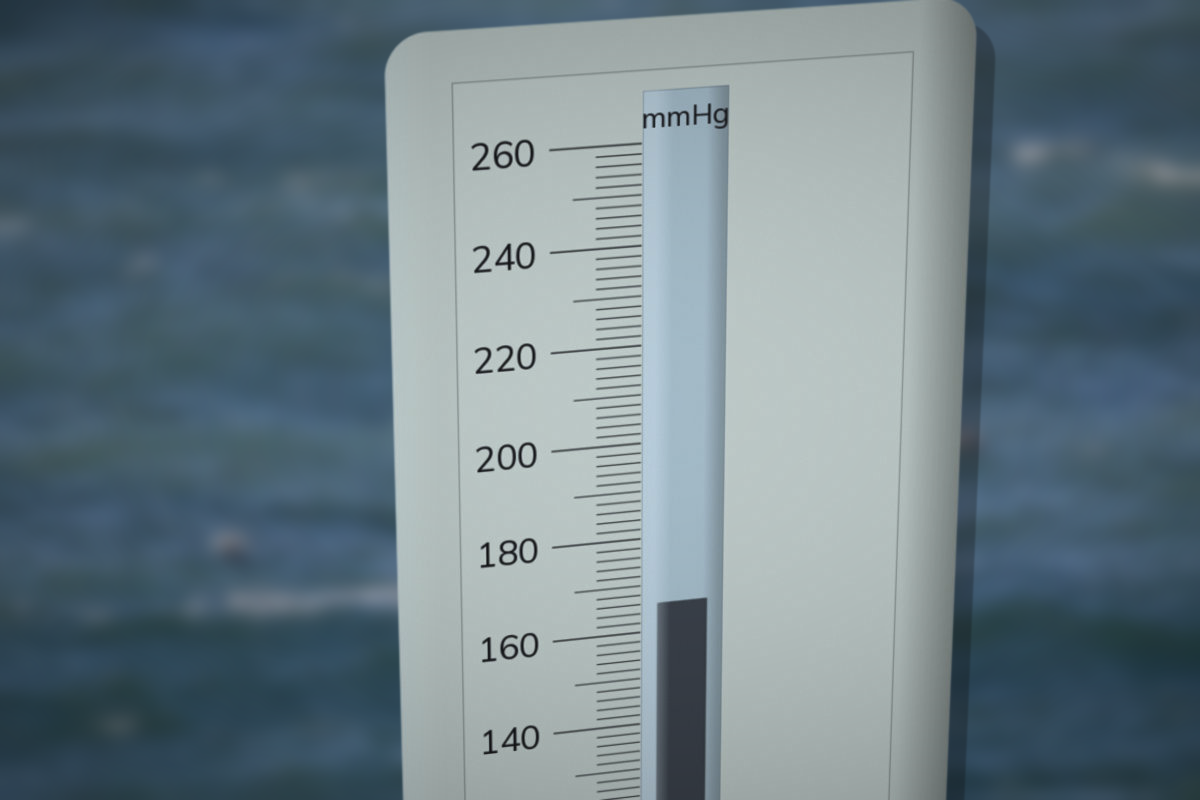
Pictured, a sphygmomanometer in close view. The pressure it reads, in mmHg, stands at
166 mmHg
